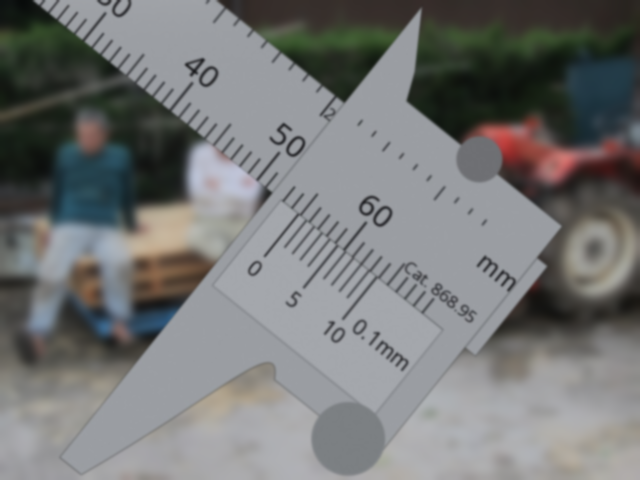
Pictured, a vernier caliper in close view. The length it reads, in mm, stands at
54.8 mm
